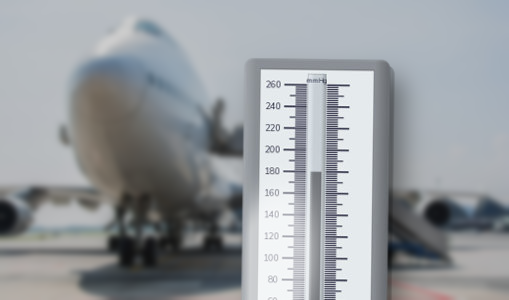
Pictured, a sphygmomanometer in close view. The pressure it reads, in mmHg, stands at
180 mmHg
